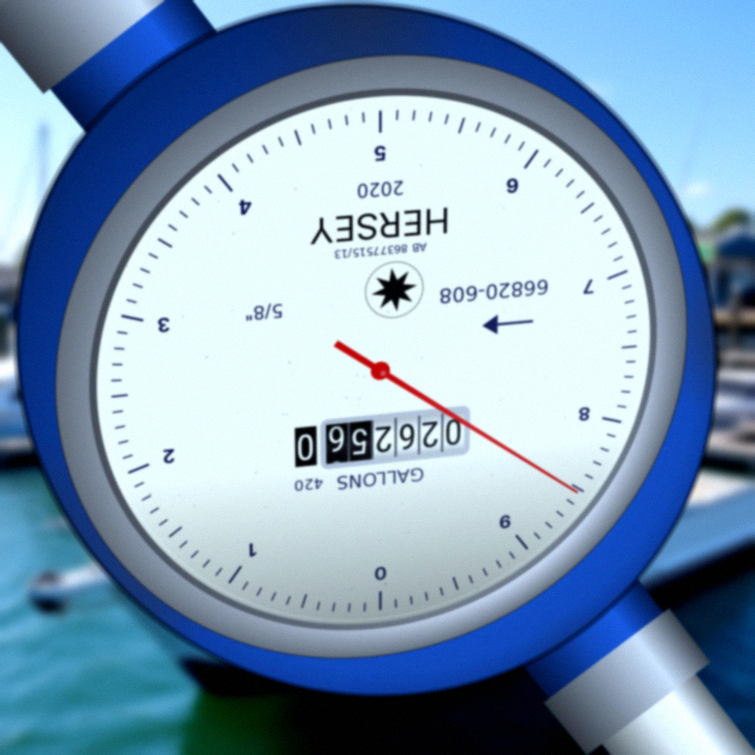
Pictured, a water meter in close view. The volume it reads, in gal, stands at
262558.5 gal
